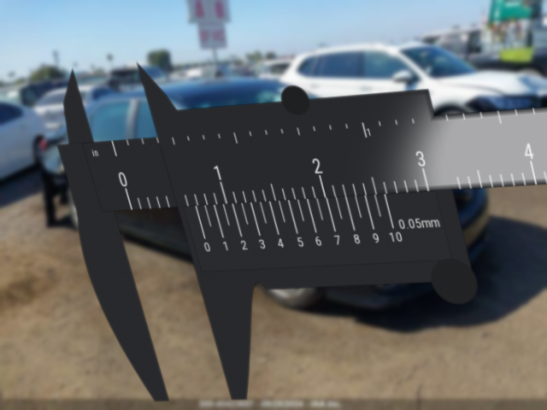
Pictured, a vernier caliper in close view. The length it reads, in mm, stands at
6.8 mm
